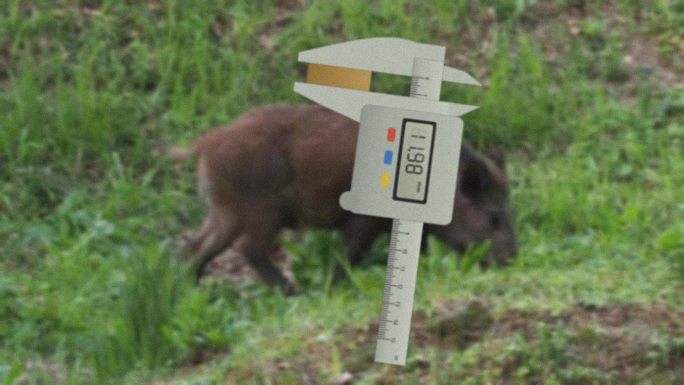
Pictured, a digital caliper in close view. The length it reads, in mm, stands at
11.98 mm
